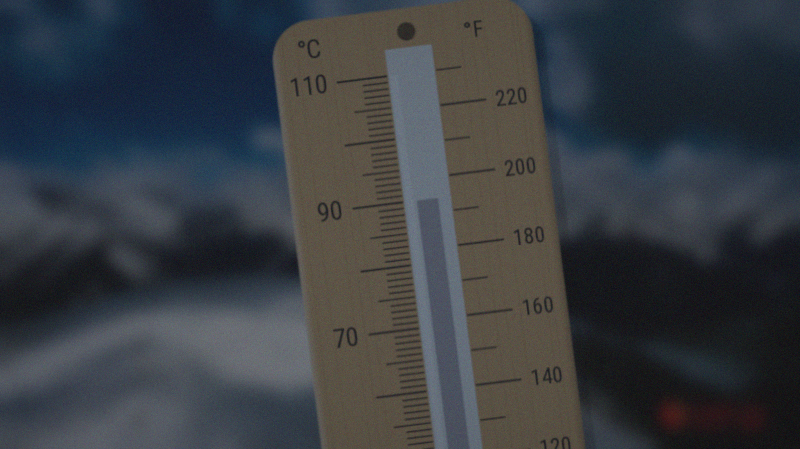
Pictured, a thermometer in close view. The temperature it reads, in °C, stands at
90 °C
